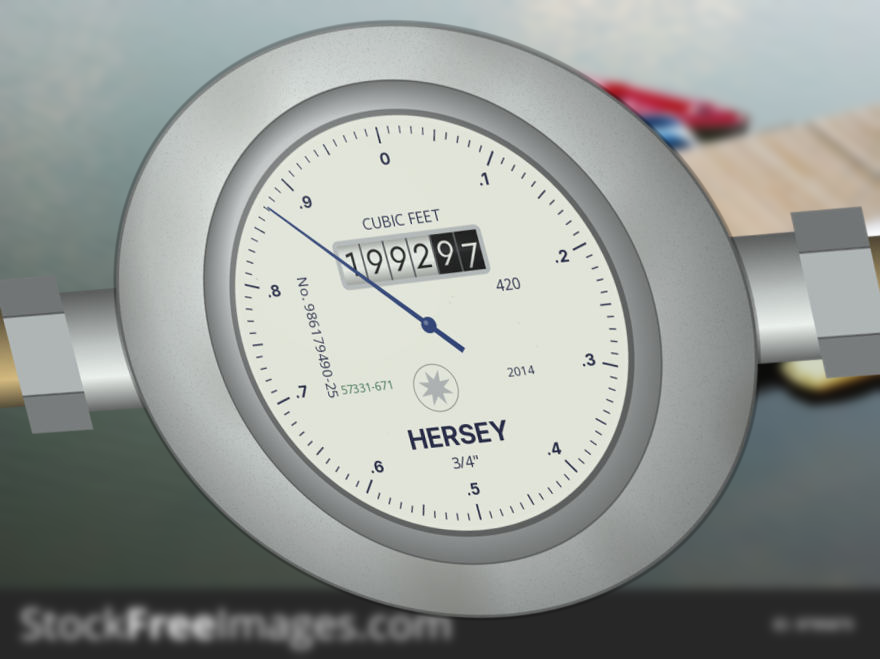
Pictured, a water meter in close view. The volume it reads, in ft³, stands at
199296.87 ft³
